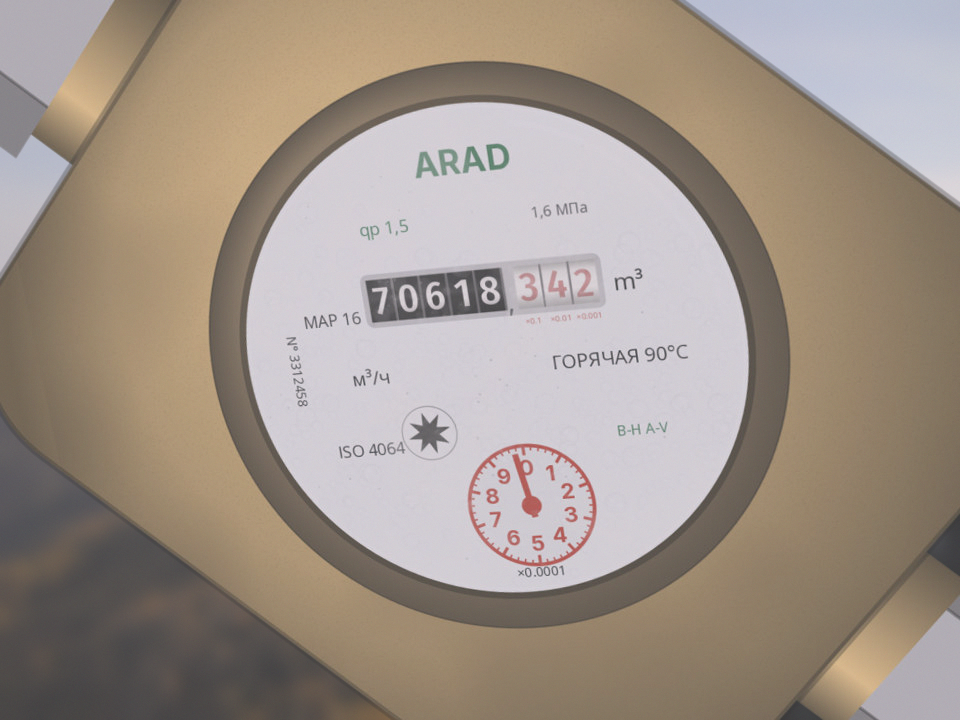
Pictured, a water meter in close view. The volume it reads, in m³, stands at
70618.3419 m³
